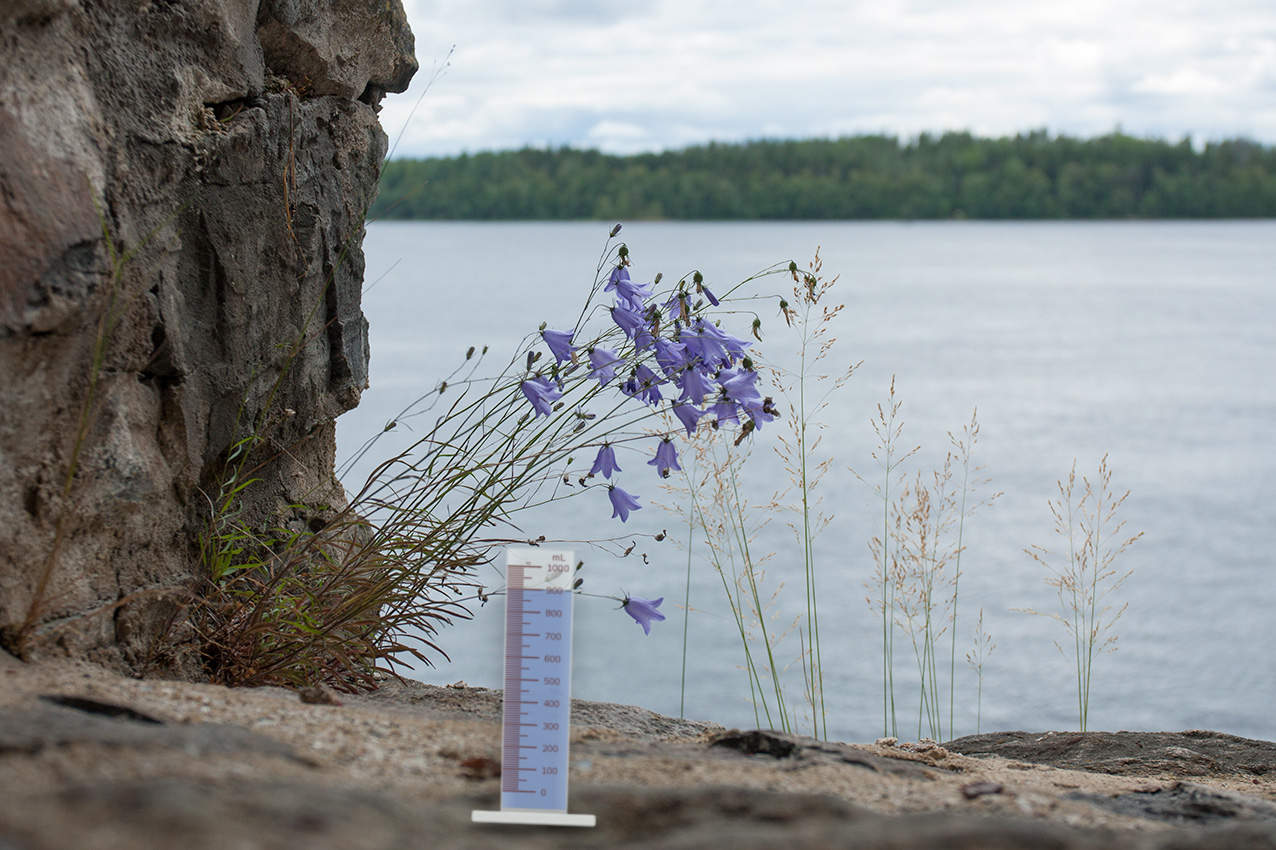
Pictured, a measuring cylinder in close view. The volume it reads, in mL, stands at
900 mL
